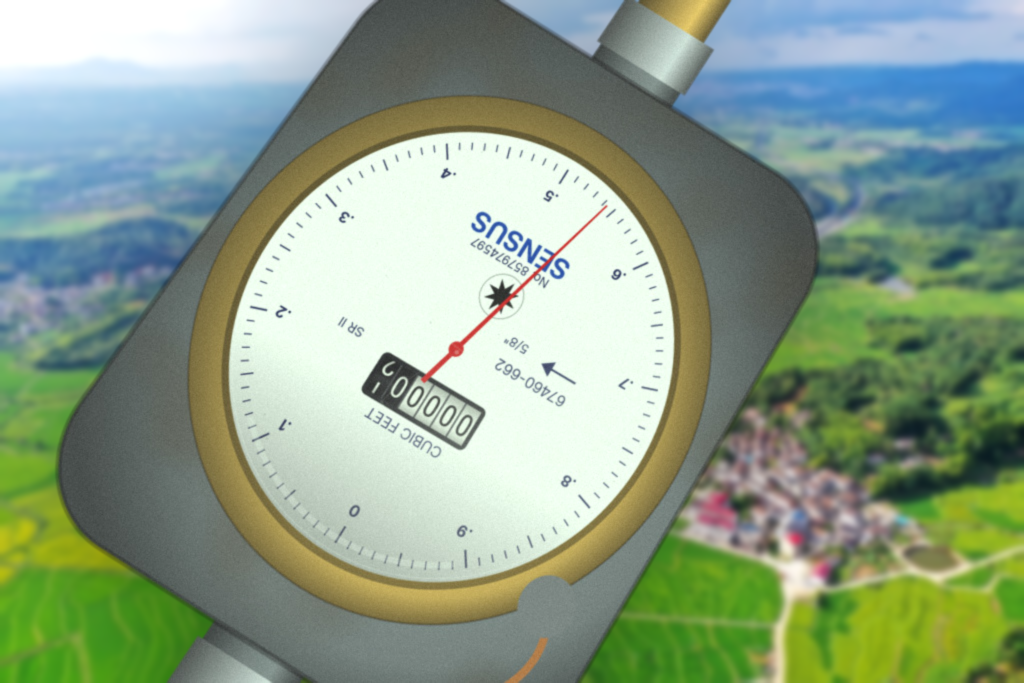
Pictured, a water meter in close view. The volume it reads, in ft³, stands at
1.54 ft³
